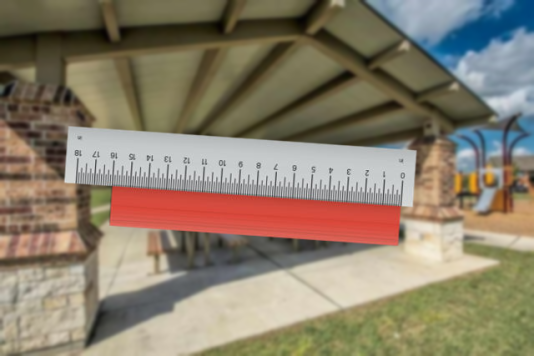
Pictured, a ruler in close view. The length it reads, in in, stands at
16 in
